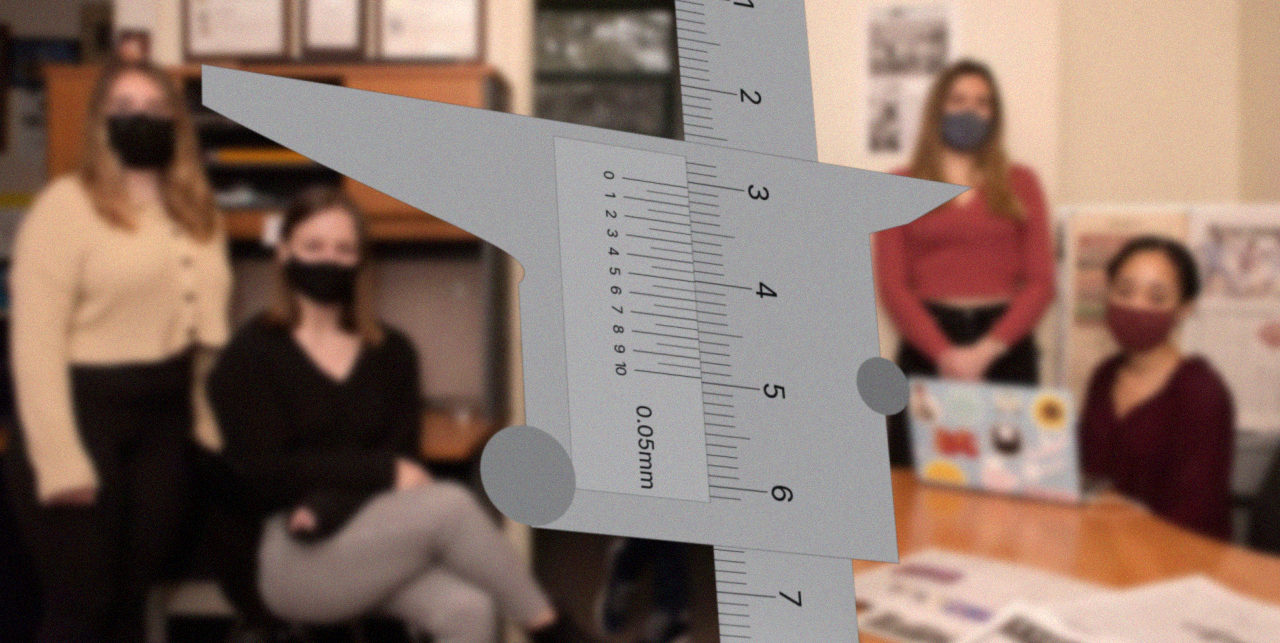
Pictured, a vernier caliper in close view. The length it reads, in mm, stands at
30.6 mm
